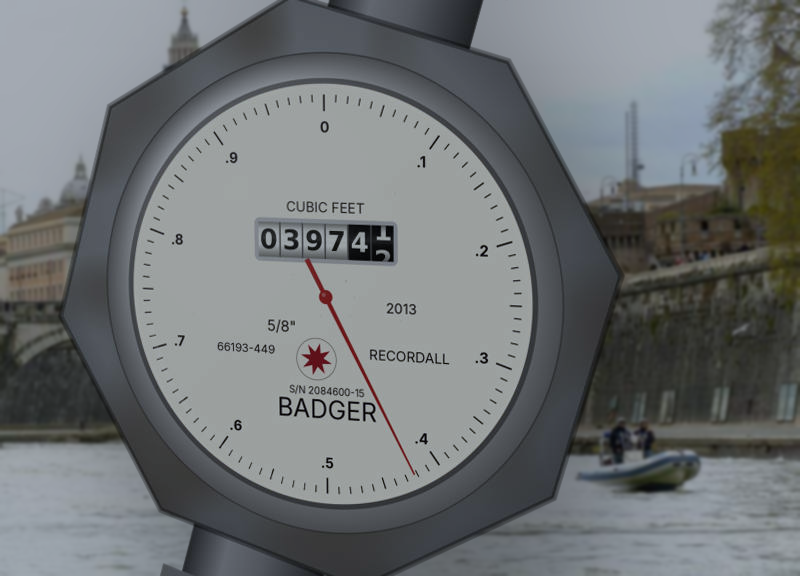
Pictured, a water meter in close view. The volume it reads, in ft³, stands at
39741.42 ft³
